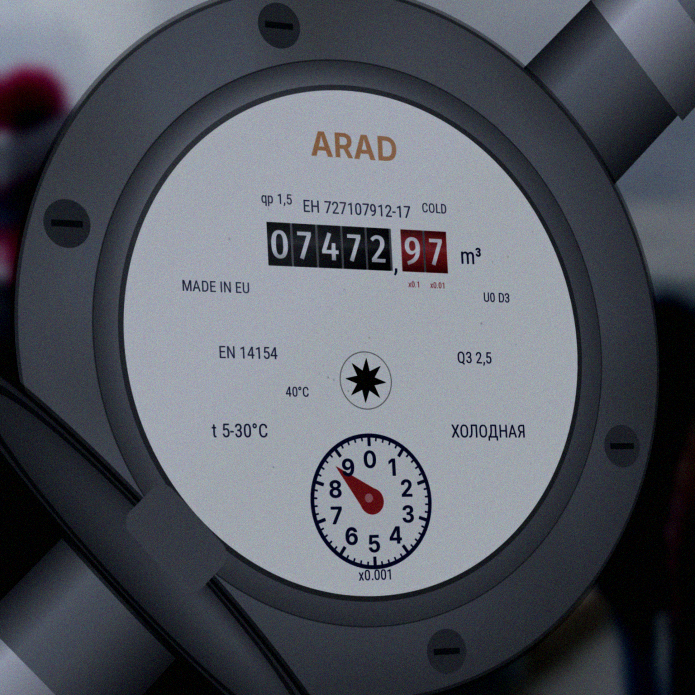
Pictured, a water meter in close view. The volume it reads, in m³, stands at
7472.978 m³
